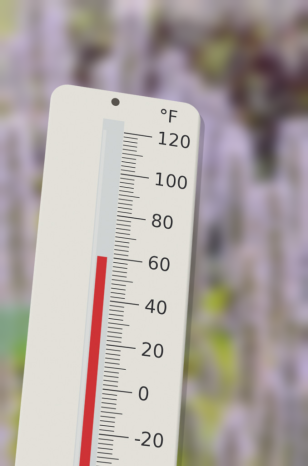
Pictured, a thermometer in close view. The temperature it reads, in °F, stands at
60 °F
